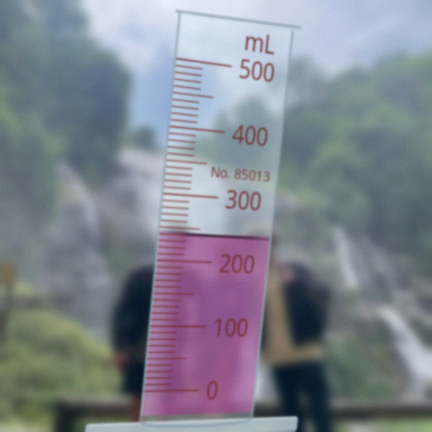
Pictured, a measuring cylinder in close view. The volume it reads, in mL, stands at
240 mL
